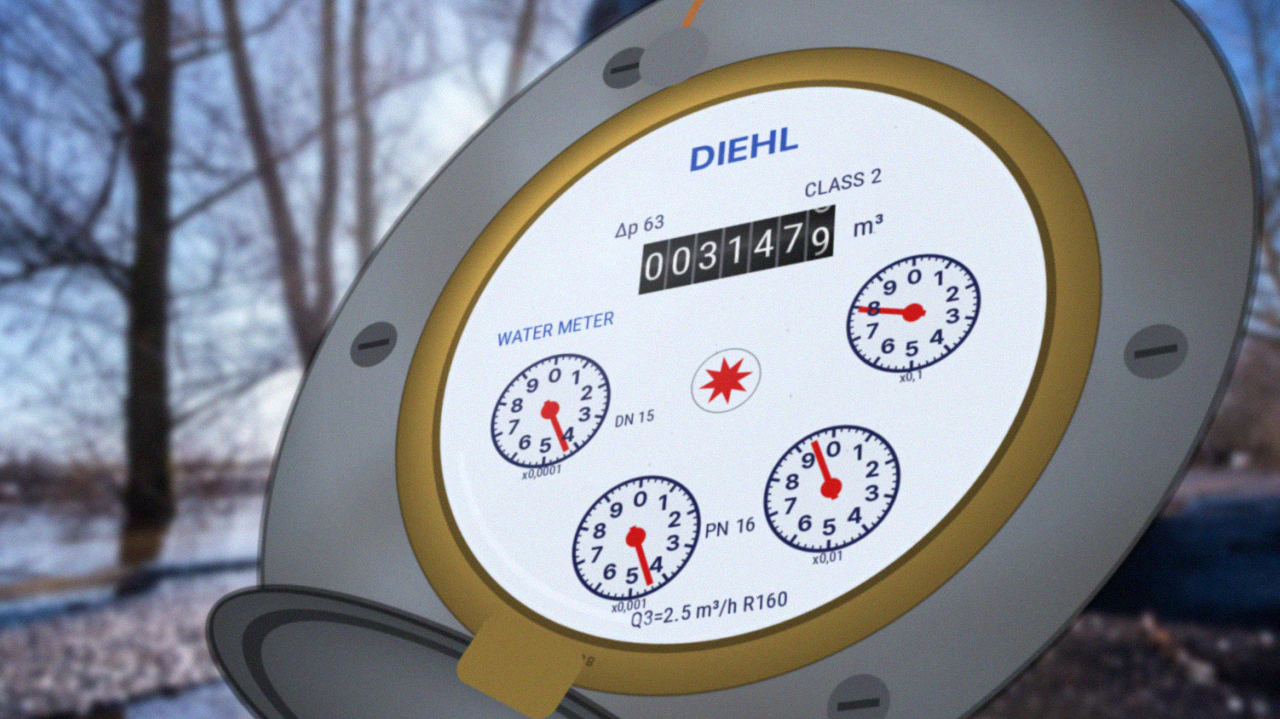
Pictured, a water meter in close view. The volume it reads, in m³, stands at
31478.7944 m³
